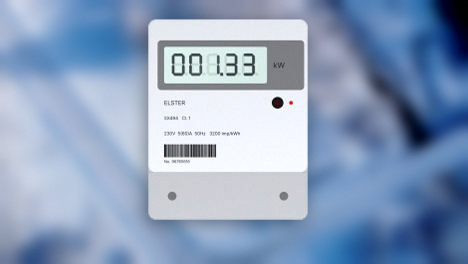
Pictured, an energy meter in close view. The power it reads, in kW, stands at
1.33 kW
